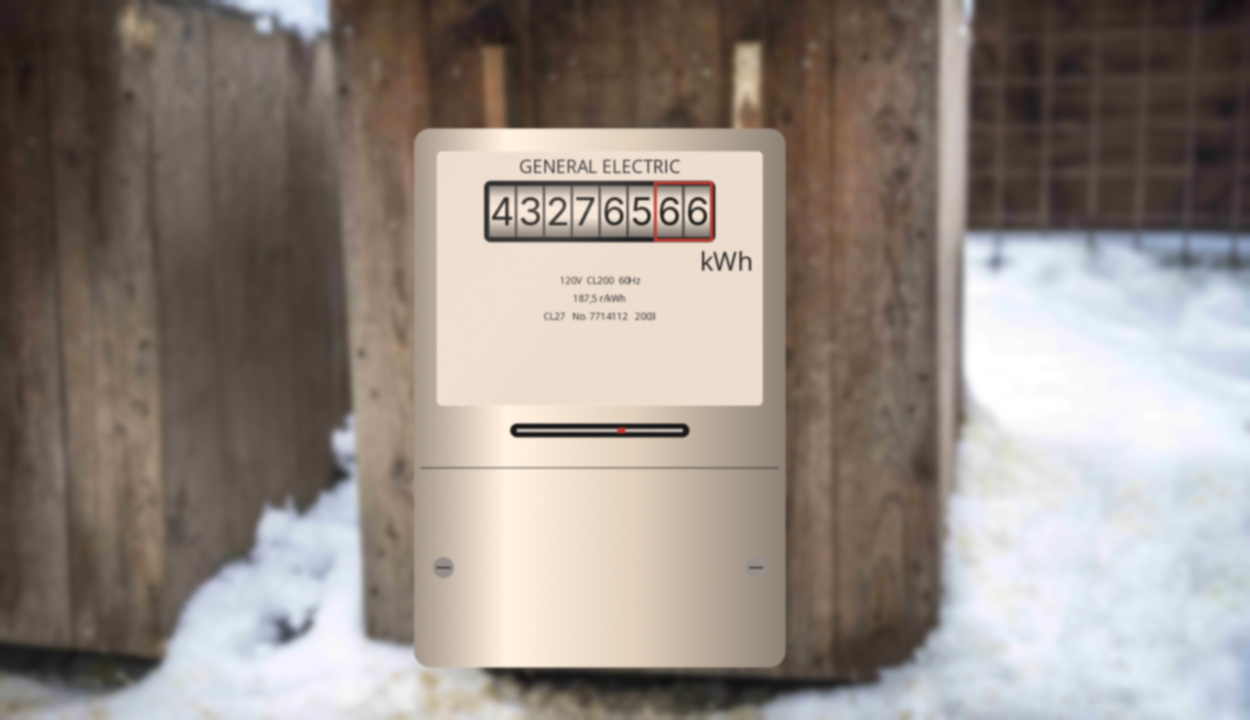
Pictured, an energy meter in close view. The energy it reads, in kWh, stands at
432765.66 kWh
